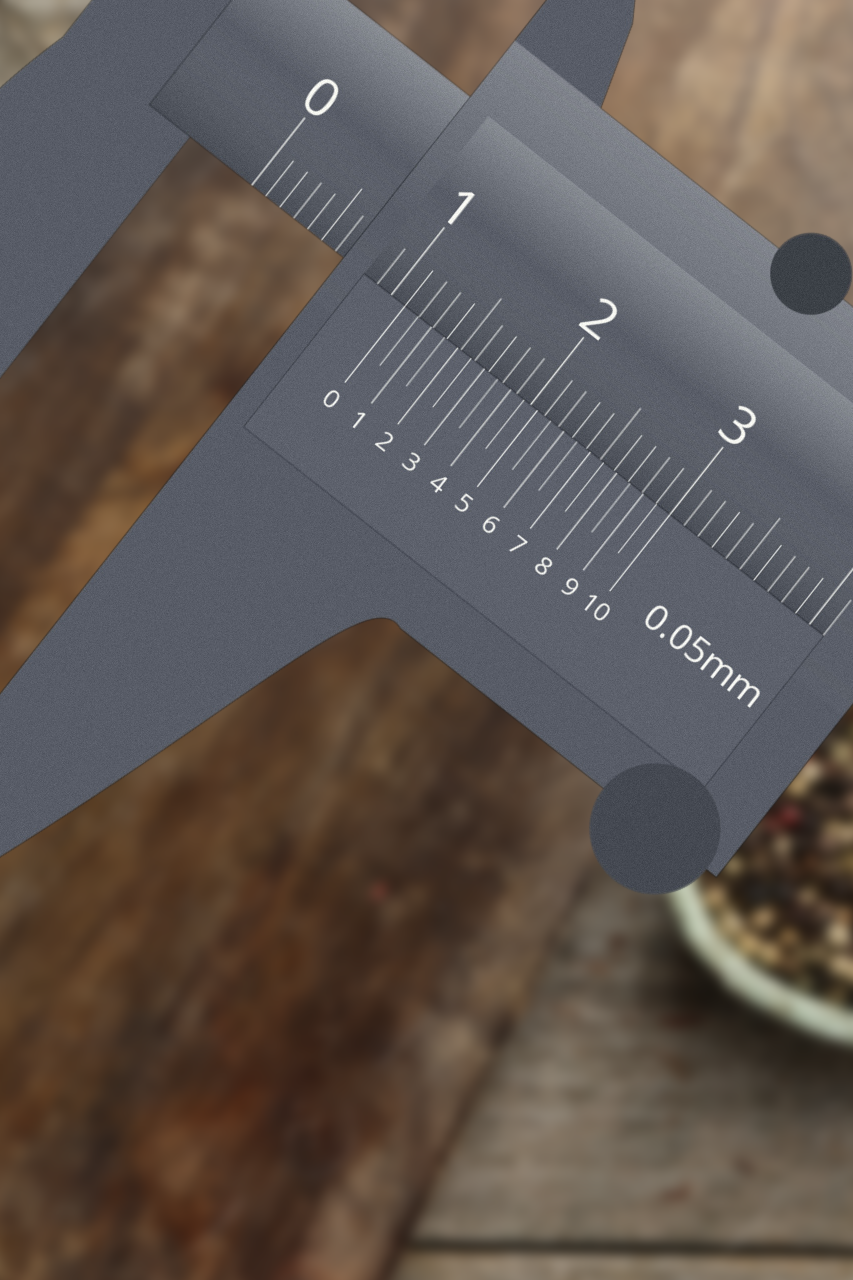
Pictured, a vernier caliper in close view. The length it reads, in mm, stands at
11.0 mm
